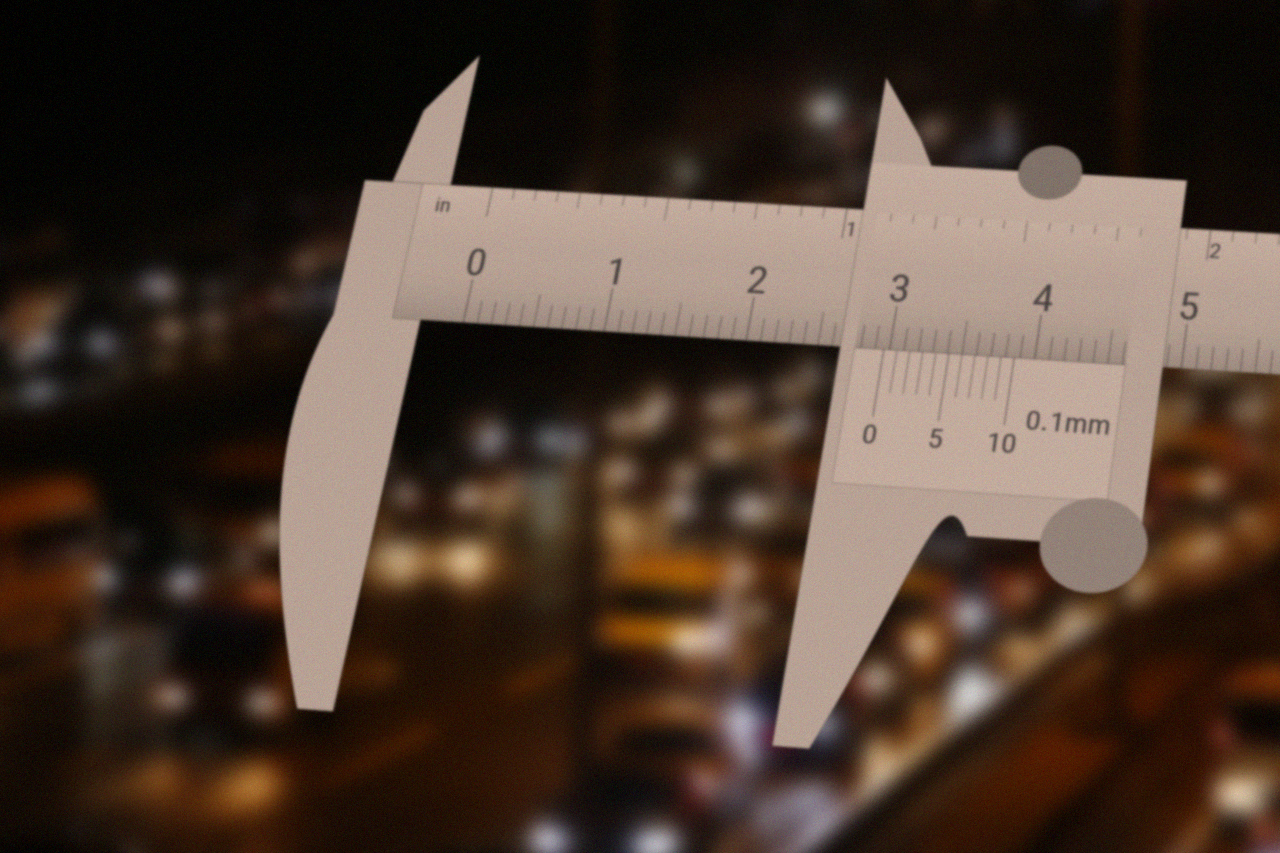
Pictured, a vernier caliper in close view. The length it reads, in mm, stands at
29.6 mm
